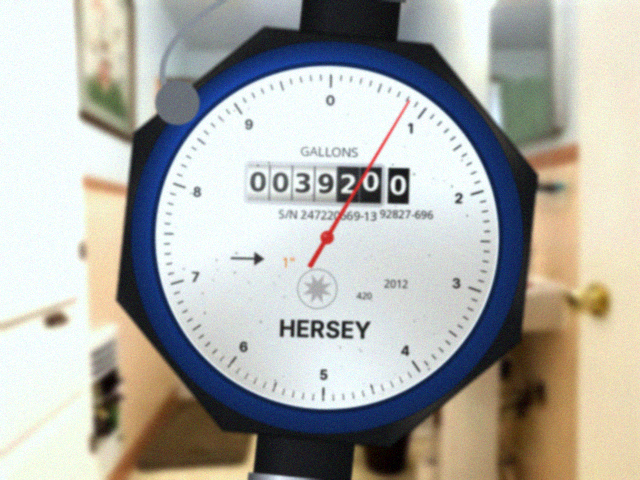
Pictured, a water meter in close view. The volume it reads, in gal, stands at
39200.8 gal
